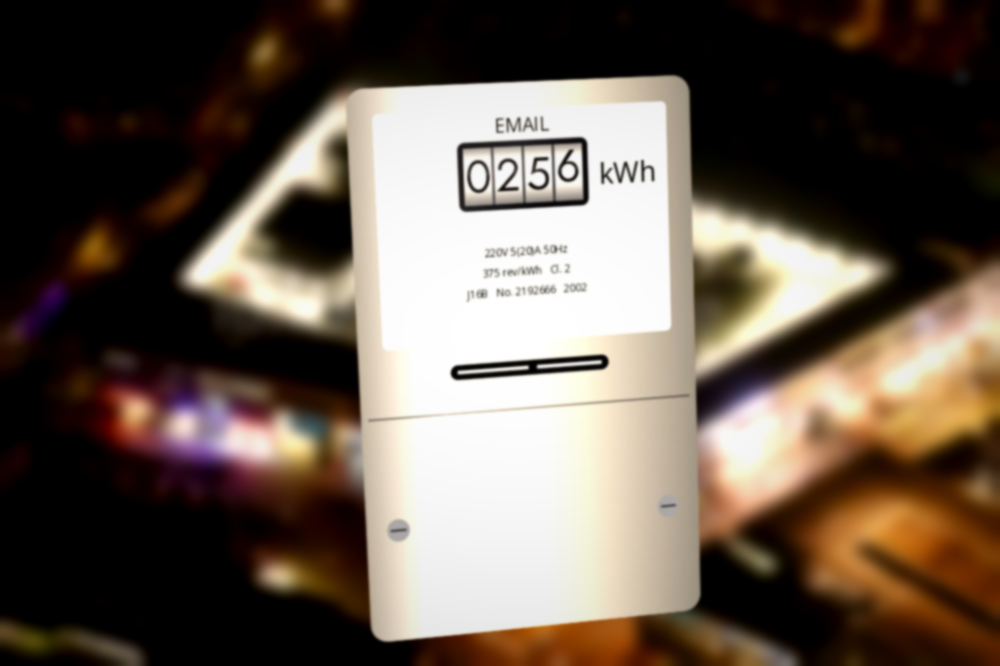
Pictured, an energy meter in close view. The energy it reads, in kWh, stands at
256 kWh
